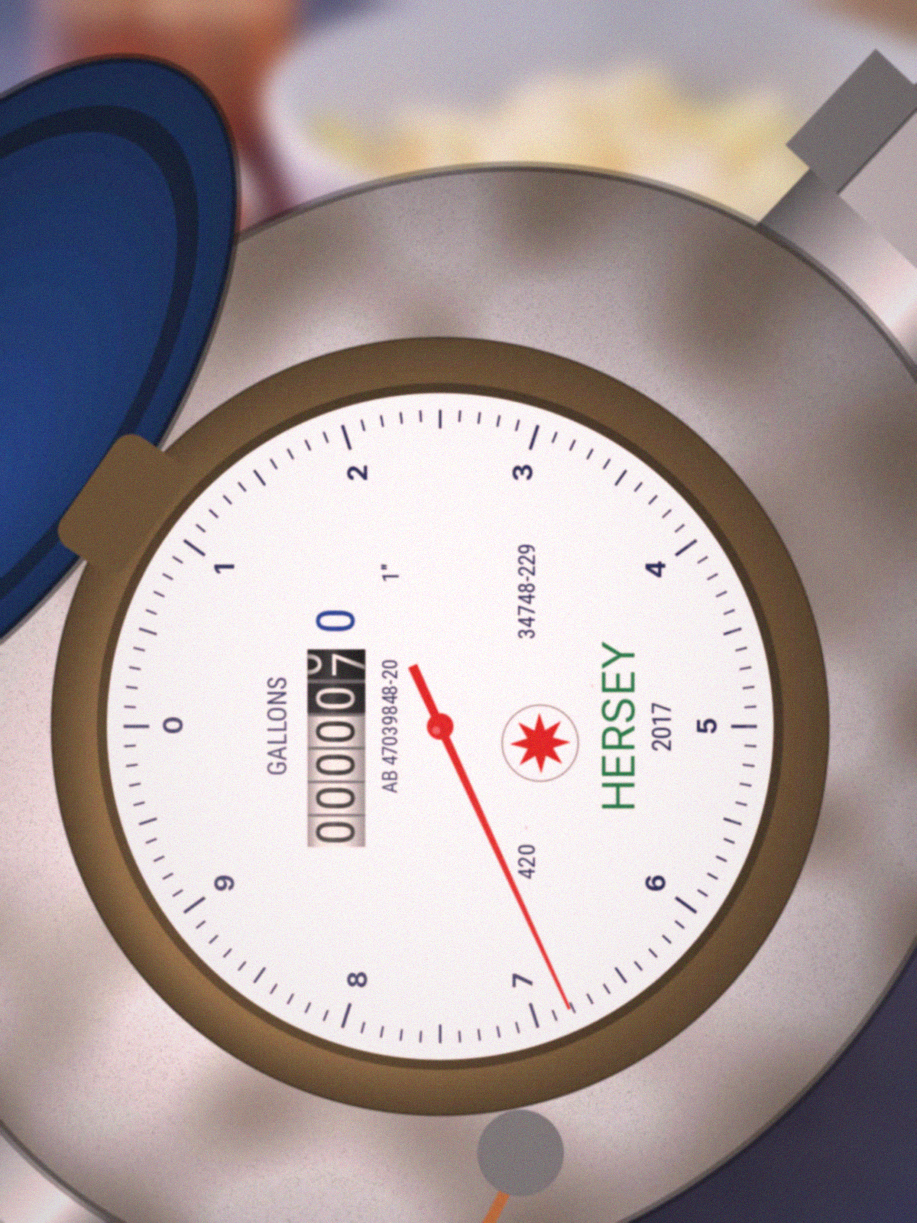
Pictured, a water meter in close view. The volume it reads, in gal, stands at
66.8 gal
